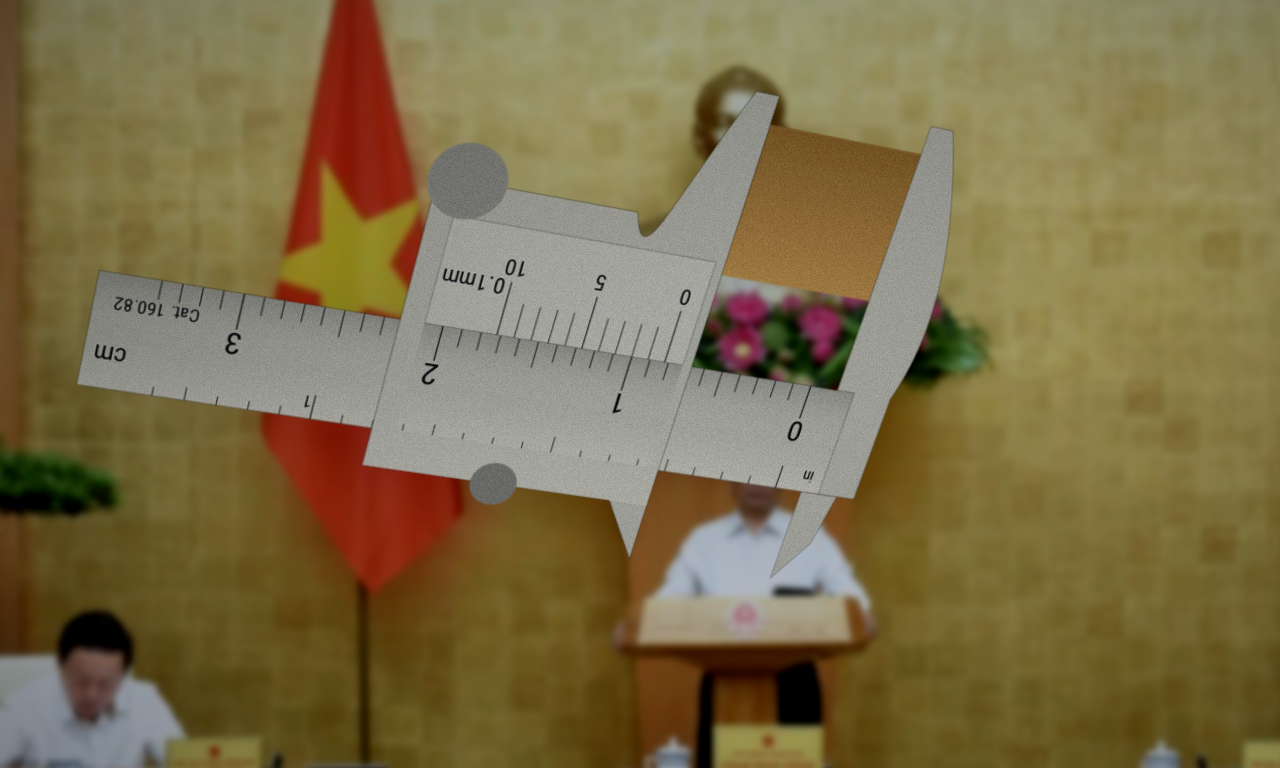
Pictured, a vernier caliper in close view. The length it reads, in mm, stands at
8.2 mm
